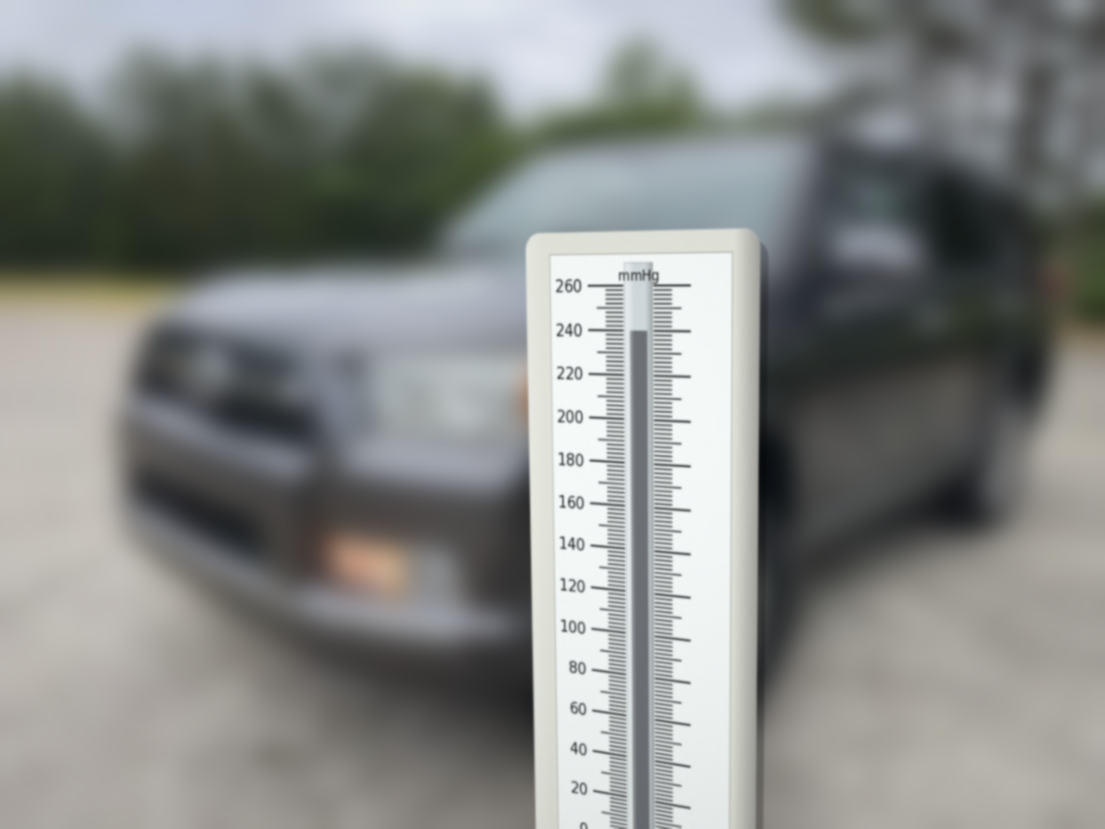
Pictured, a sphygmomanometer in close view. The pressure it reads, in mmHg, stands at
240 mmHg
